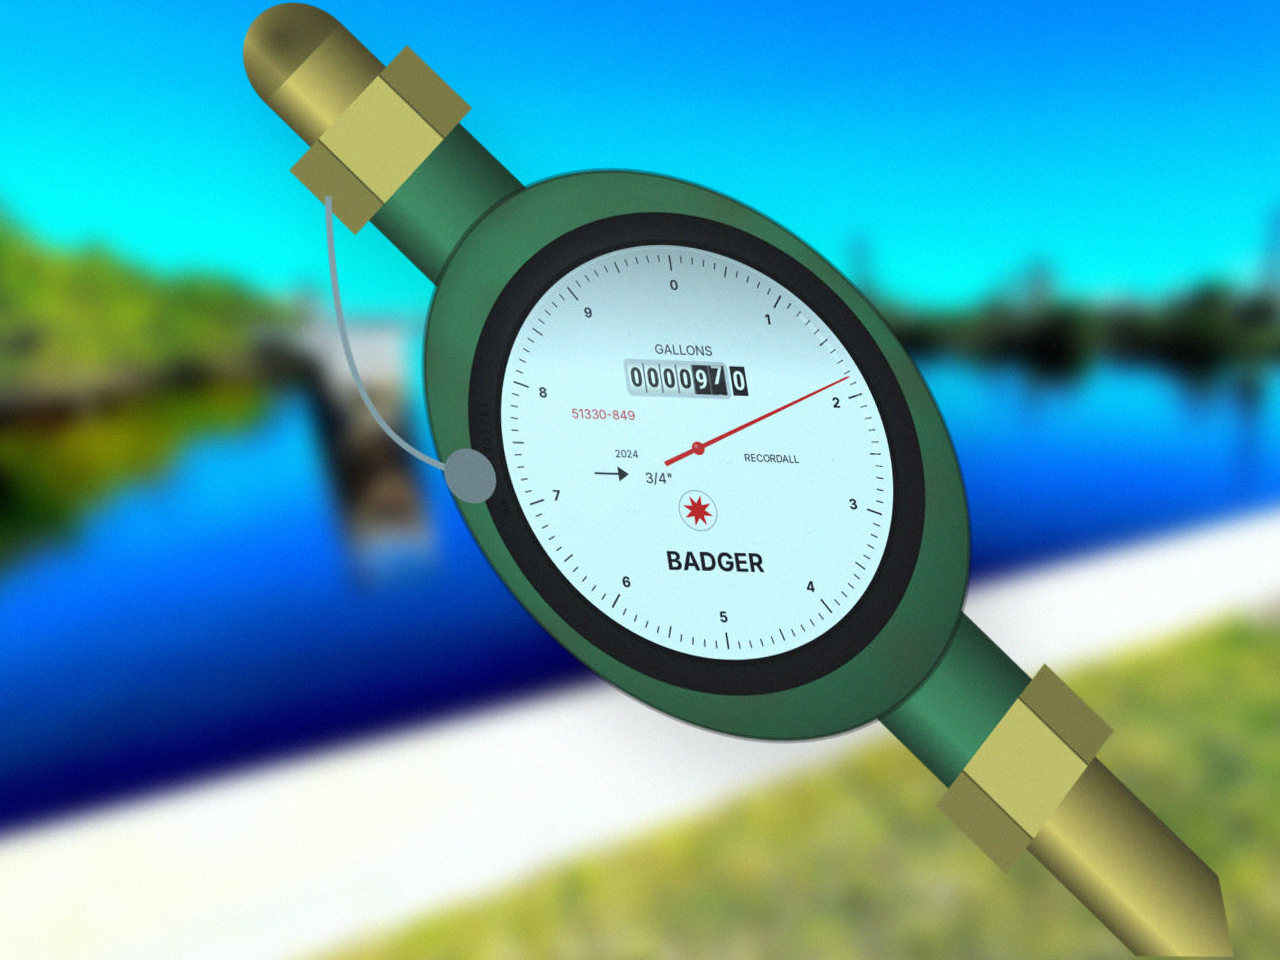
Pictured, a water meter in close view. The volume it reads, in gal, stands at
971.8 gal
